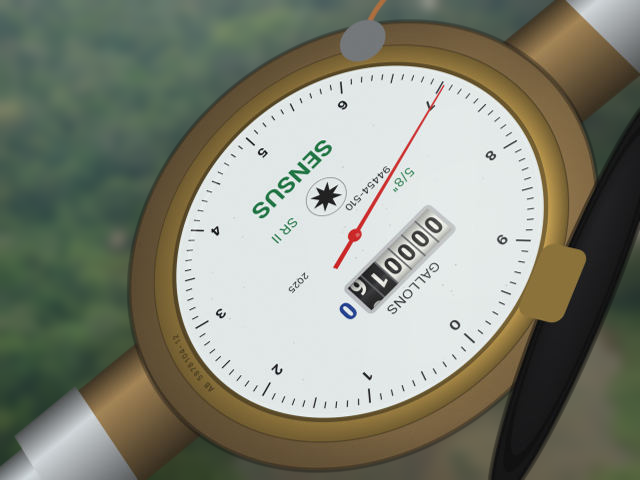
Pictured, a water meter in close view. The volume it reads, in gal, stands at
157.0 gal
